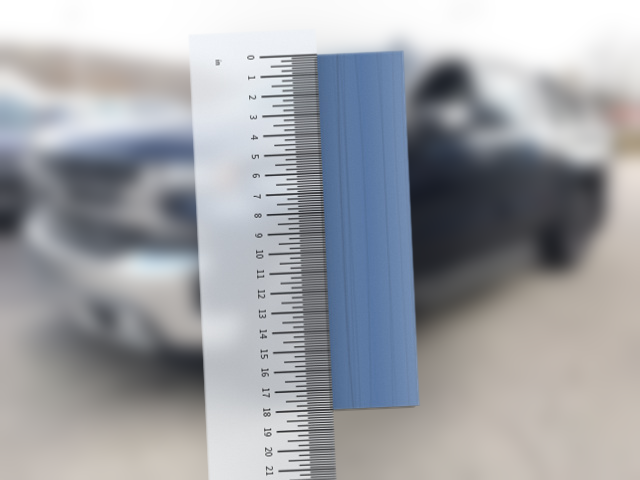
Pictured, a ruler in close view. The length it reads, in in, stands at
18 in
